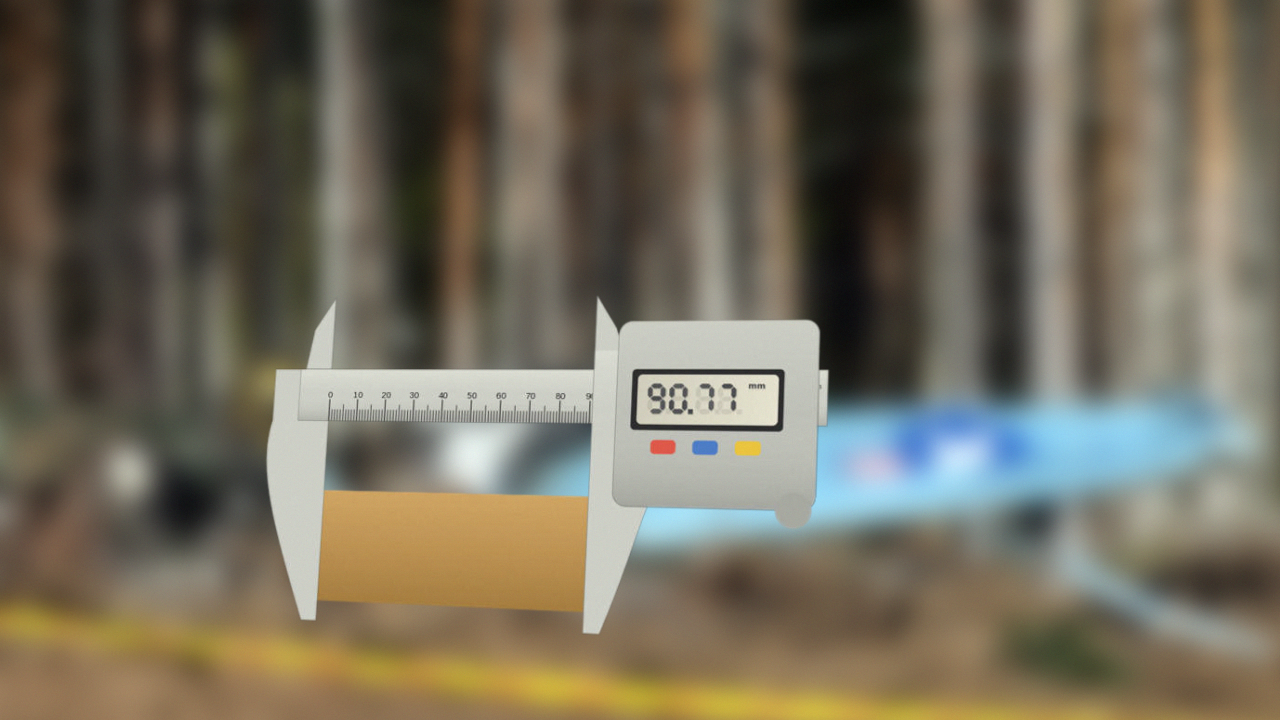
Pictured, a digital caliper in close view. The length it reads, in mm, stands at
90.77 mm
